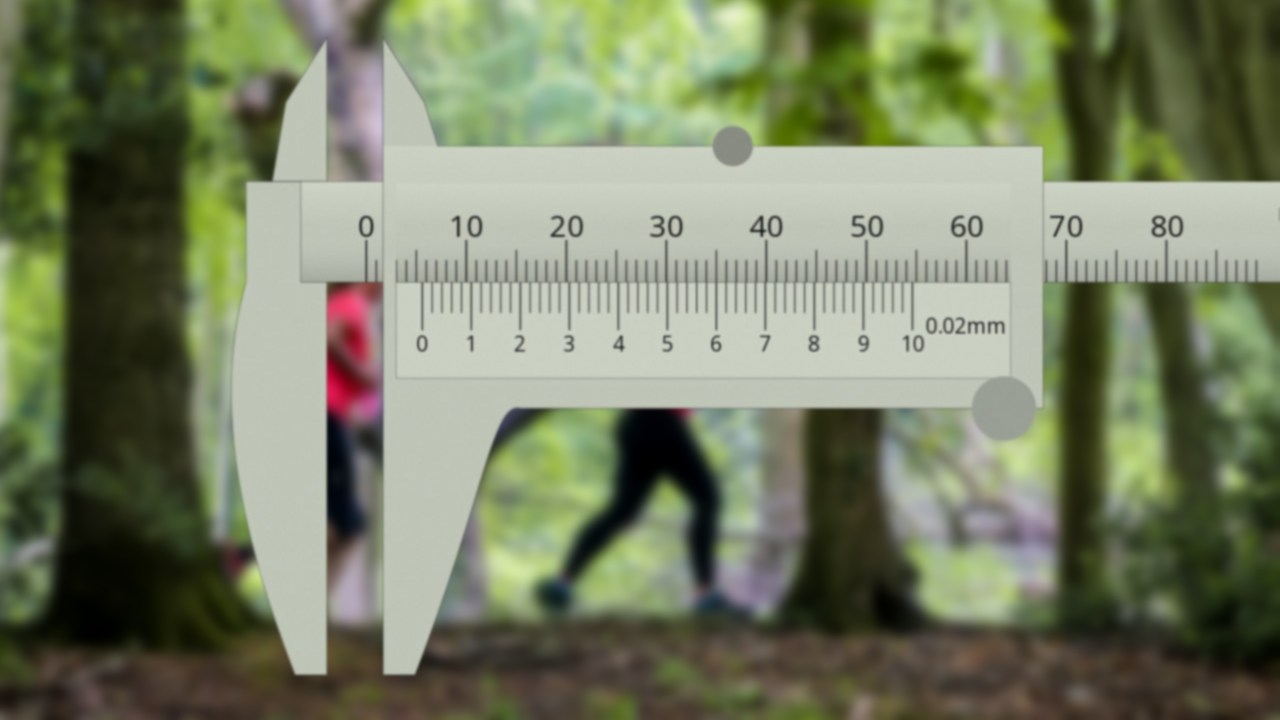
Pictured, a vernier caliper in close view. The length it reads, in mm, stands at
5.6 mm
